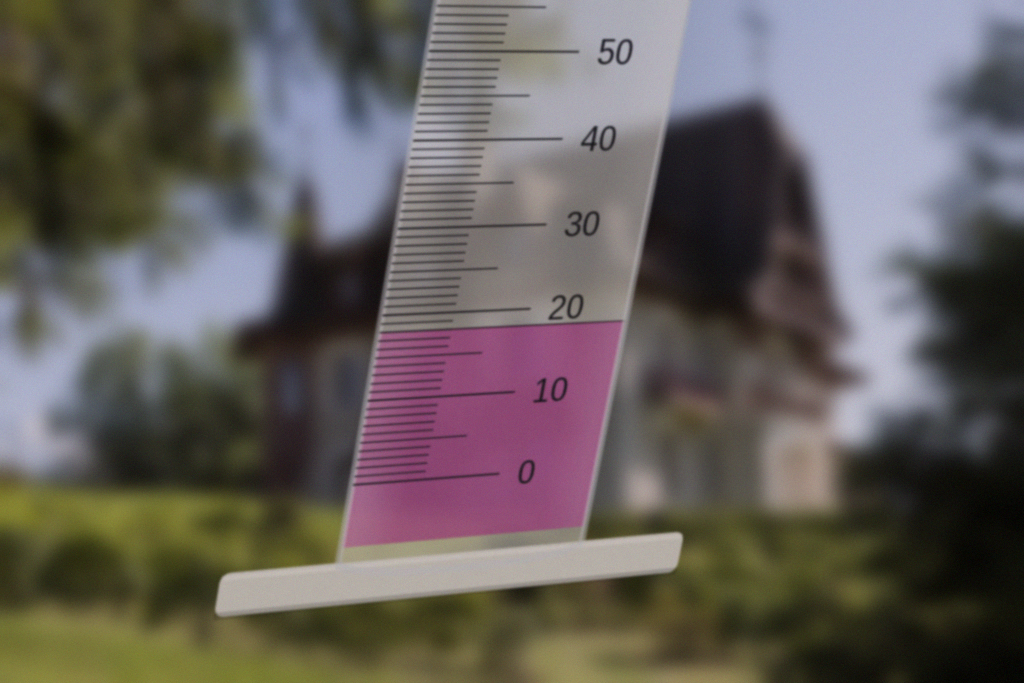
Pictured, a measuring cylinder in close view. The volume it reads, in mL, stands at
18 mL
